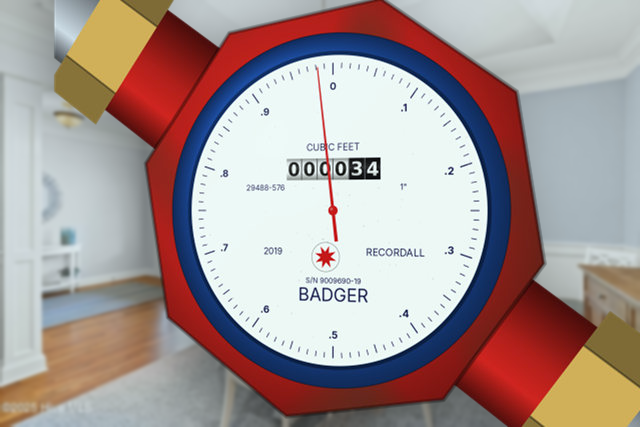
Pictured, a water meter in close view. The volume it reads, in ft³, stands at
33.98 ft³
